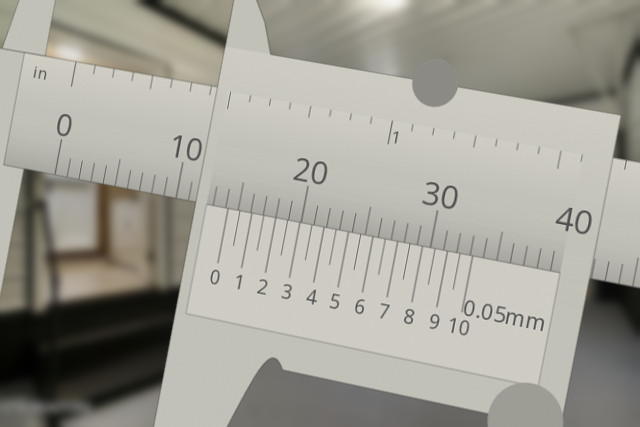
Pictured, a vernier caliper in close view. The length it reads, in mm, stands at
14.2 mm
